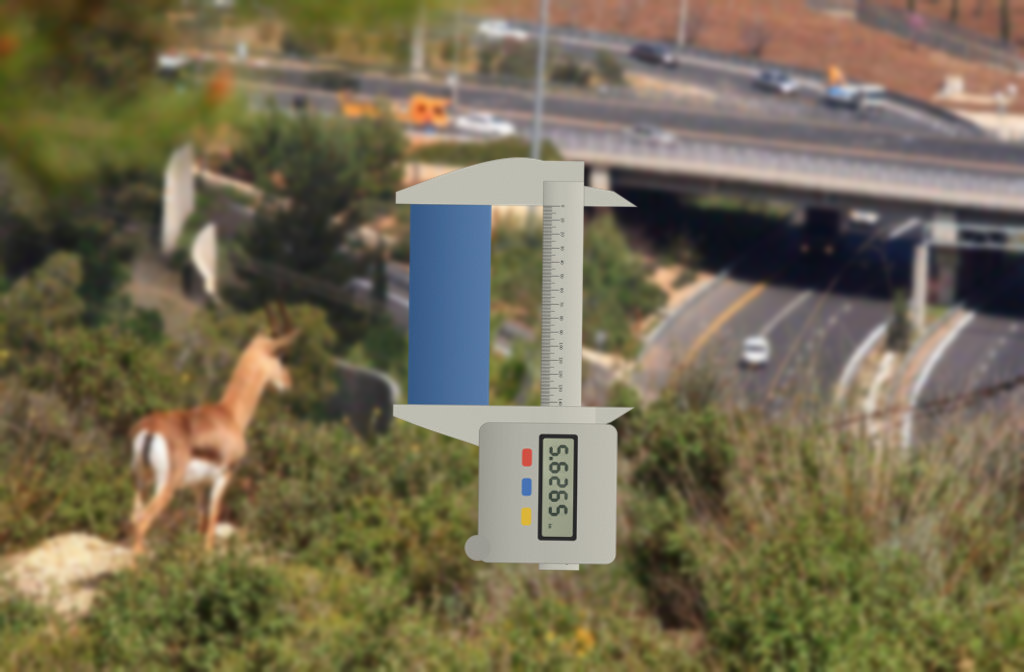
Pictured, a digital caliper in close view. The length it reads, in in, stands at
5.6265 in
